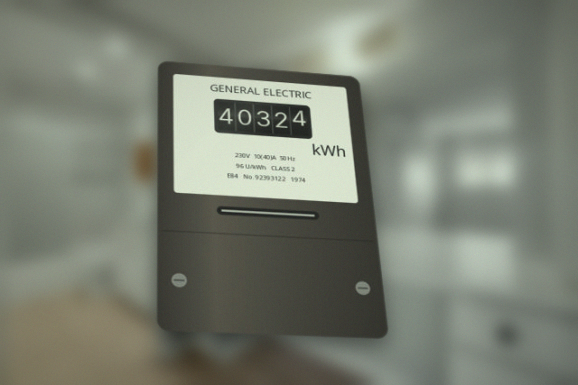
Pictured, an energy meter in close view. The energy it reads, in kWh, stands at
40324 kWh
